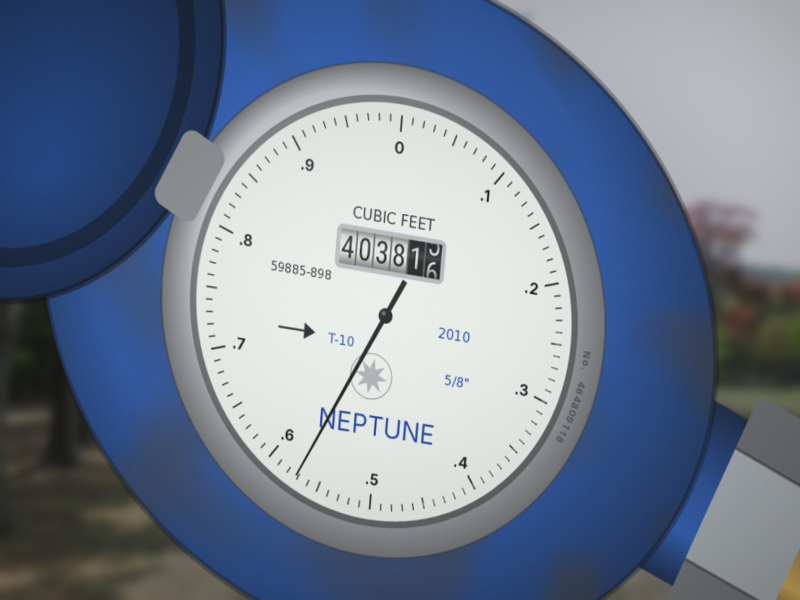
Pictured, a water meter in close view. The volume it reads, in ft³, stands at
403815.57 ft³
